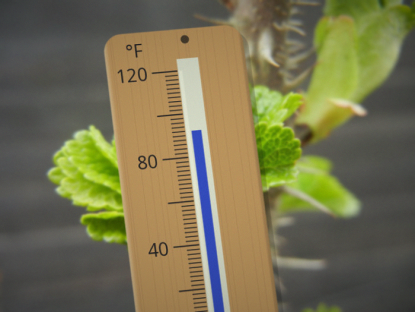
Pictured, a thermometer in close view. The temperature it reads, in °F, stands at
92 °F
